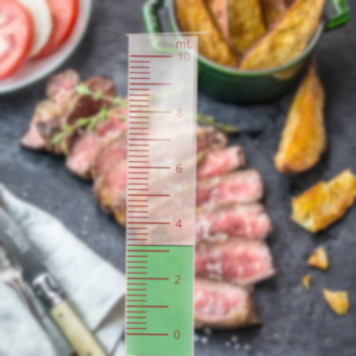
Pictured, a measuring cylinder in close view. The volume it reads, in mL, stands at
3.2 mL
